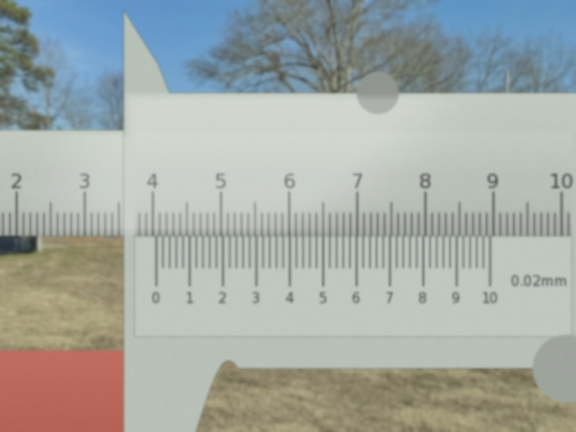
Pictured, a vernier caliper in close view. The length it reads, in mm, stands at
40.5 mm
